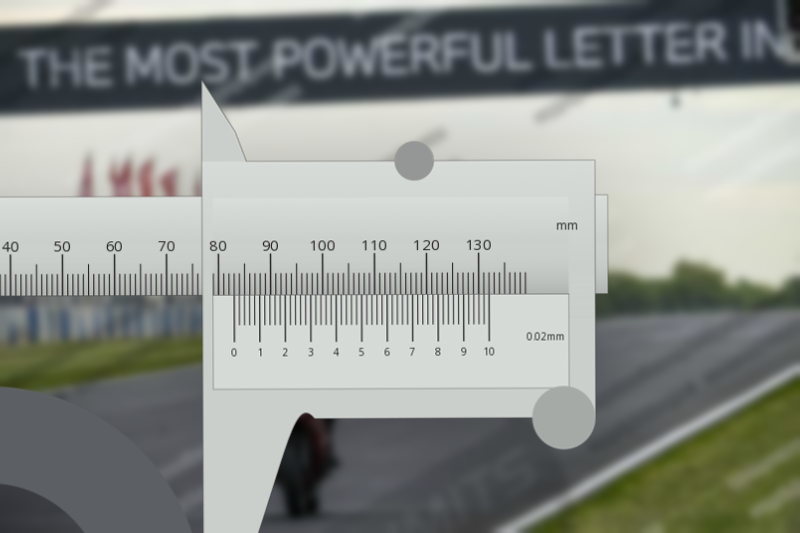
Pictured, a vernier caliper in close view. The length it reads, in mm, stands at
83.0 mm
